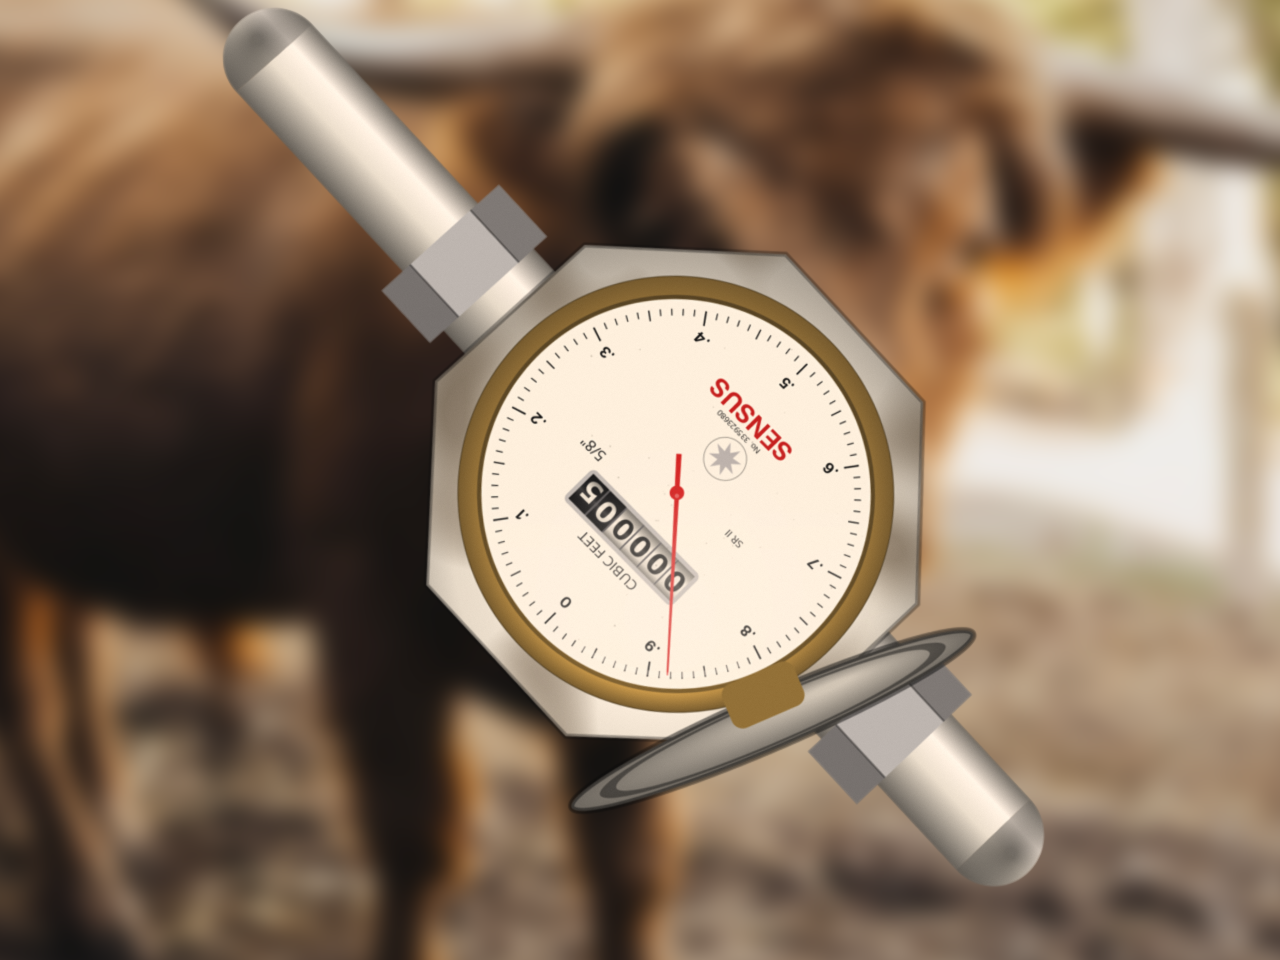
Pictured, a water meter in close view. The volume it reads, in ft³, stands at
4.88 ft³
